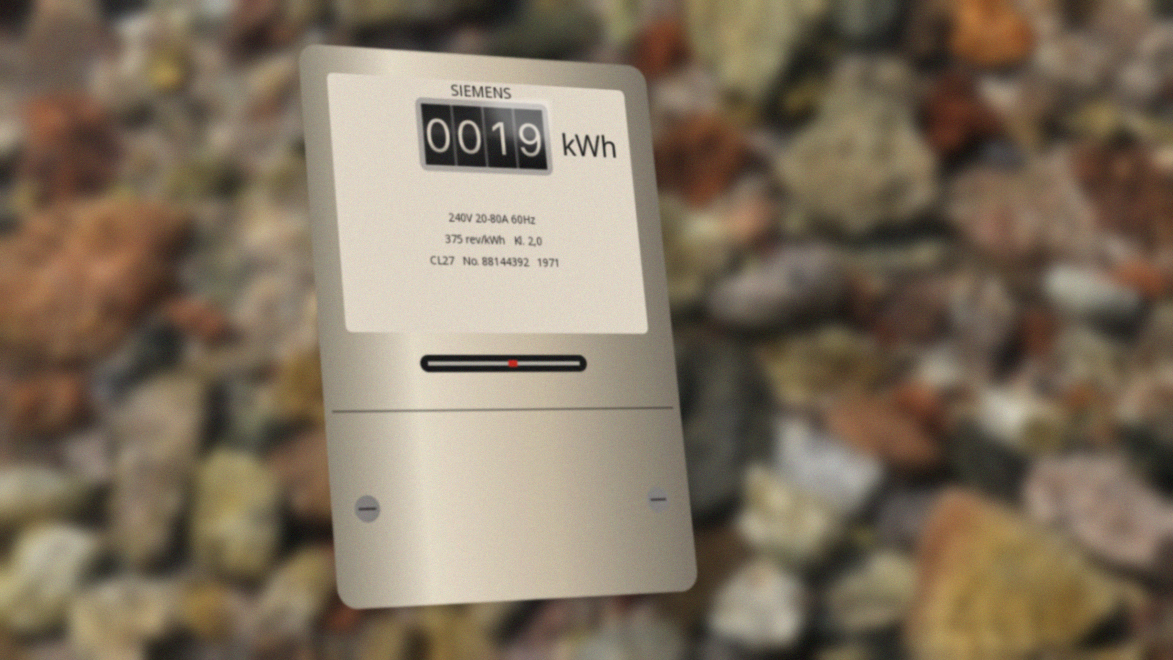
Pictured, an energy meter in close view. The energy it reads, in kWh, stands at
19 kWh
